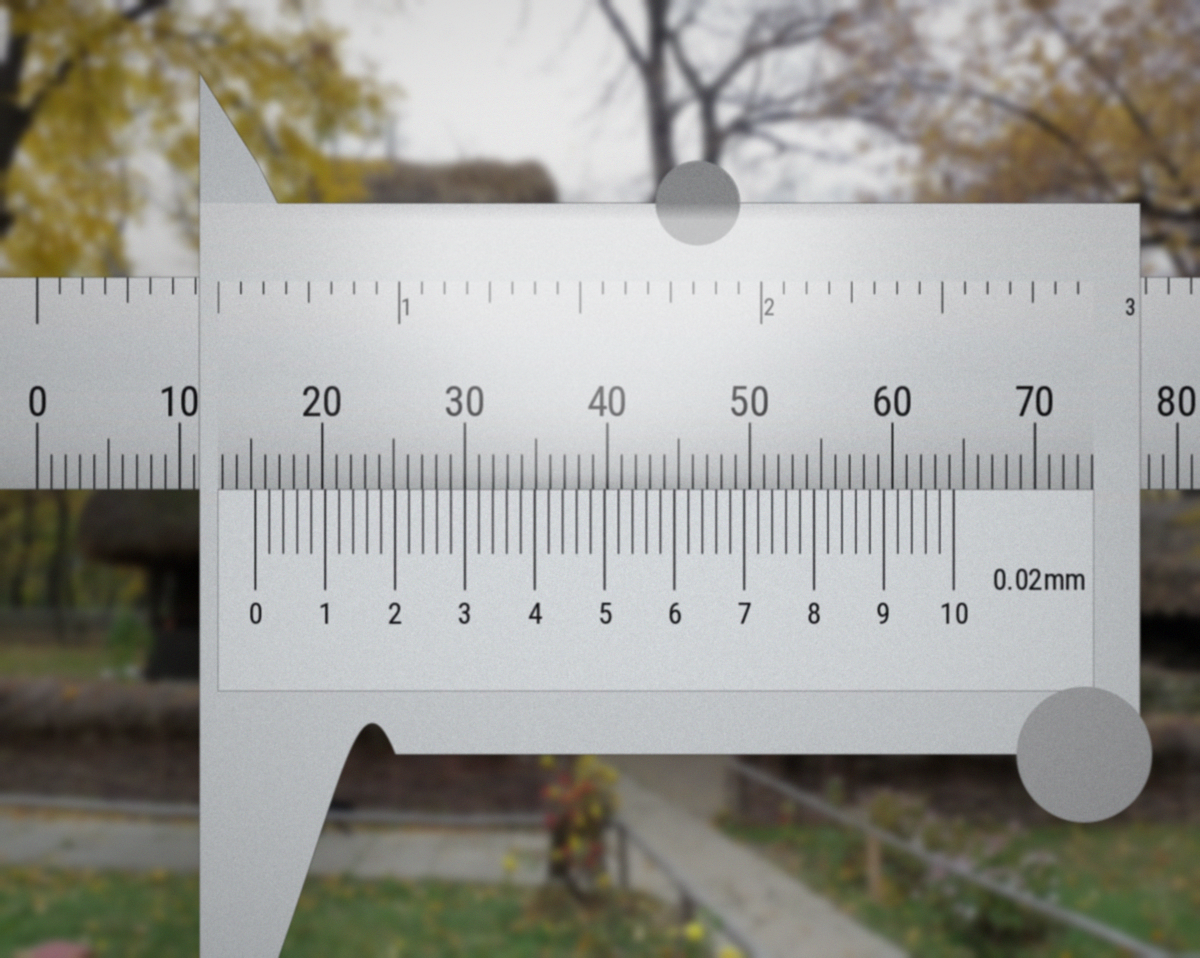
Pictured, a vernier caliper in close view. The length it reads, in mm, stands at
15.3 mm
